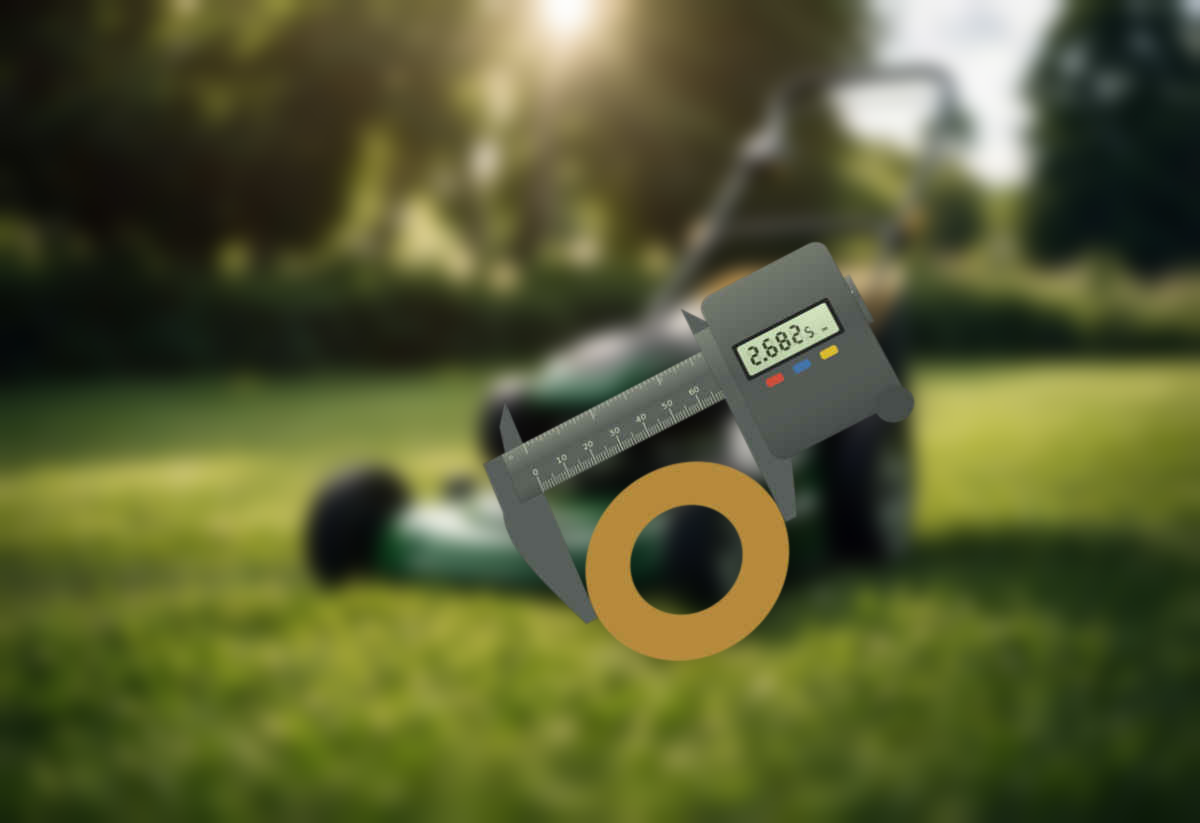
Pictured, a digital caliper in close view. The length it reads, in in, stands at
2.6825 in
